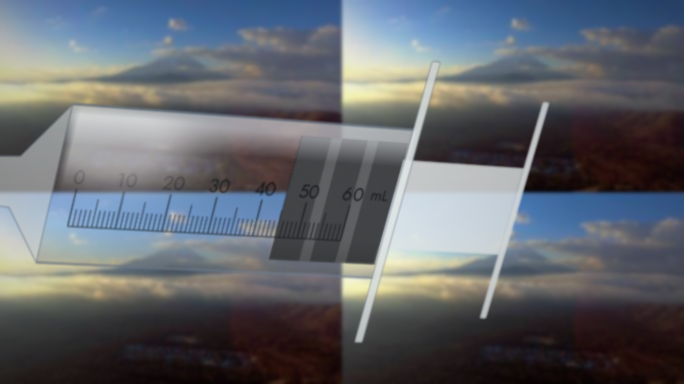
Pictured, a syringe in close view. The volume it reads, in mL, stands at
45 mL
